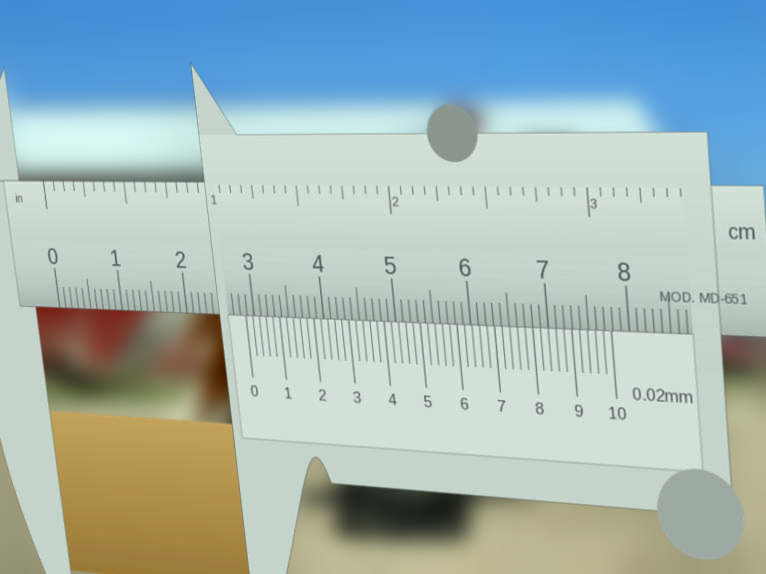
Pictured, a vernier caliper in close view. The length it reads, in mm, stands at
28.8 mm
